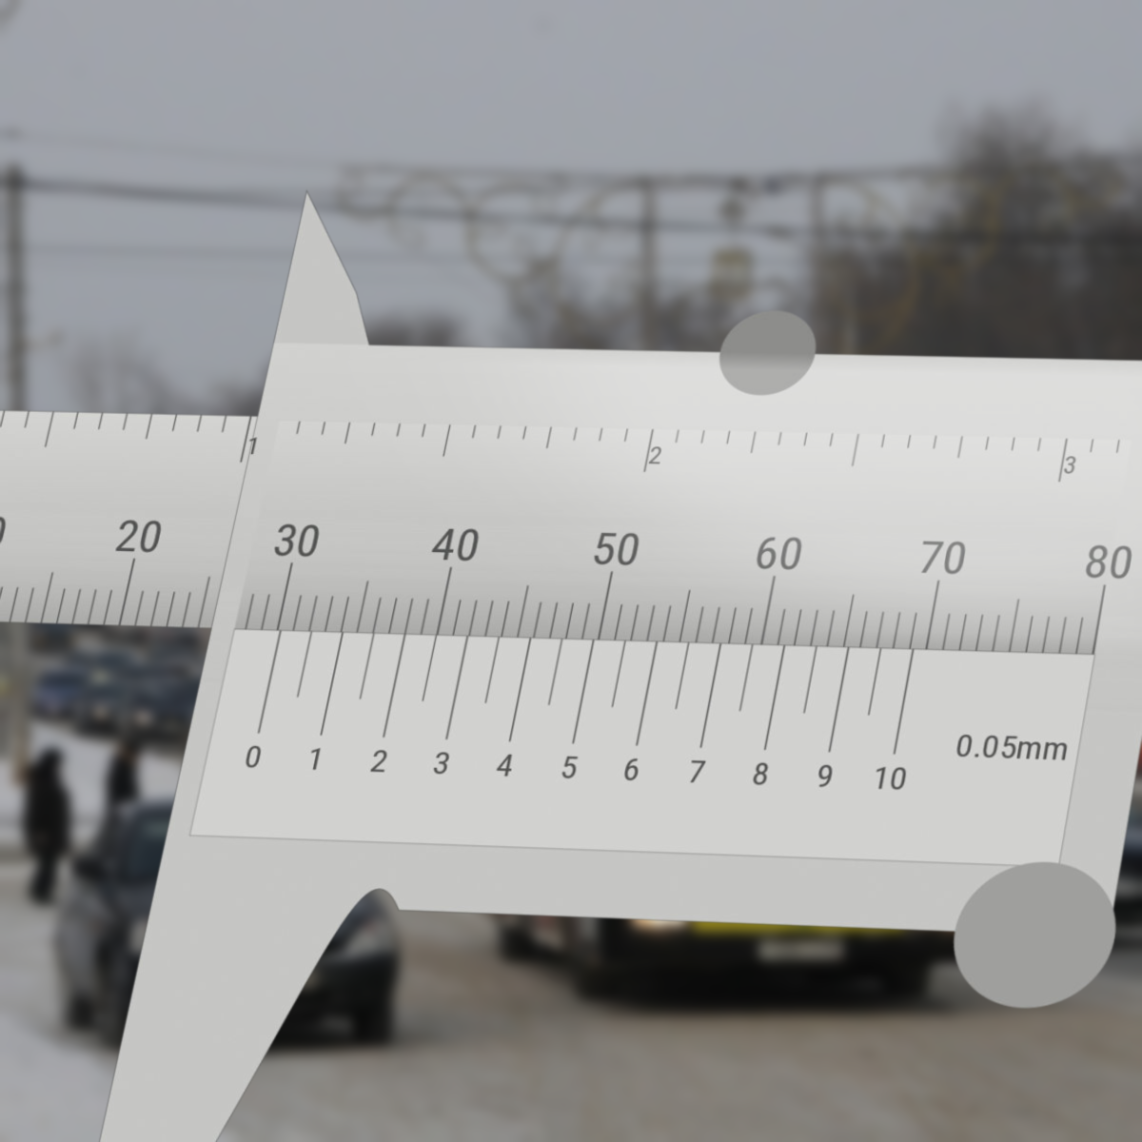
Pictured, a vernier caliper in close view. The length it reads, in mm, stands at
30.2 mm
